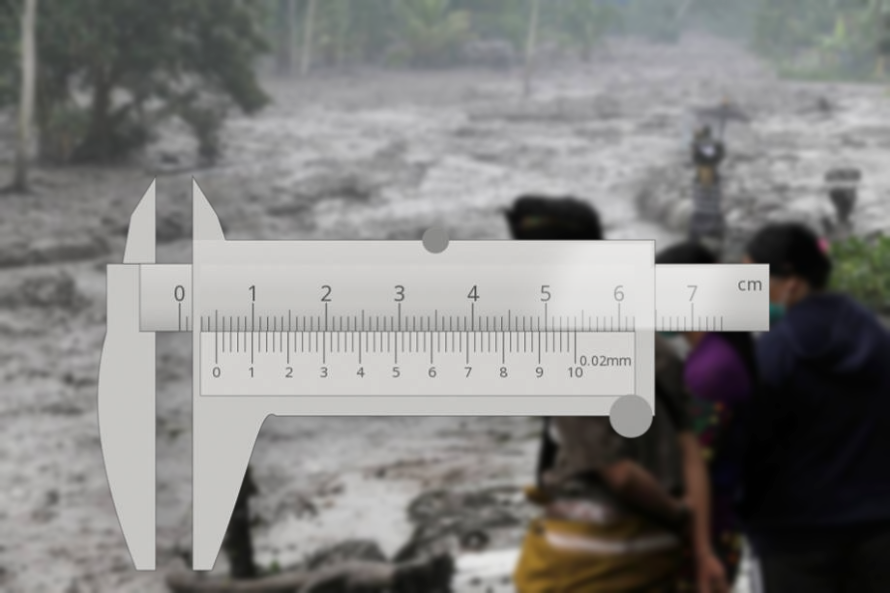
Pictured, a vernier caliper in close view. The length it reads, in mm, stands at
5.0 mm
